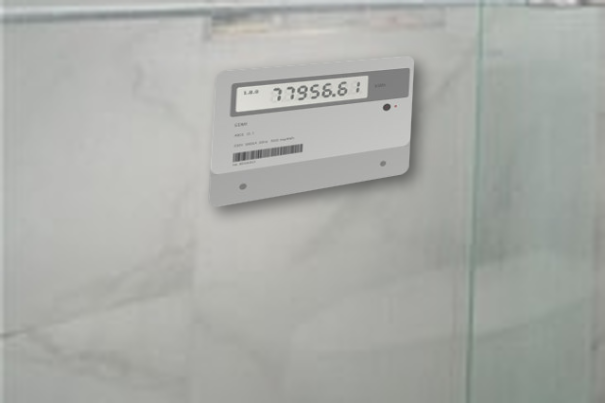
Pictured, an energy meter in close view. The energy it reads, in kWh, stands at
77956.61 kWh
